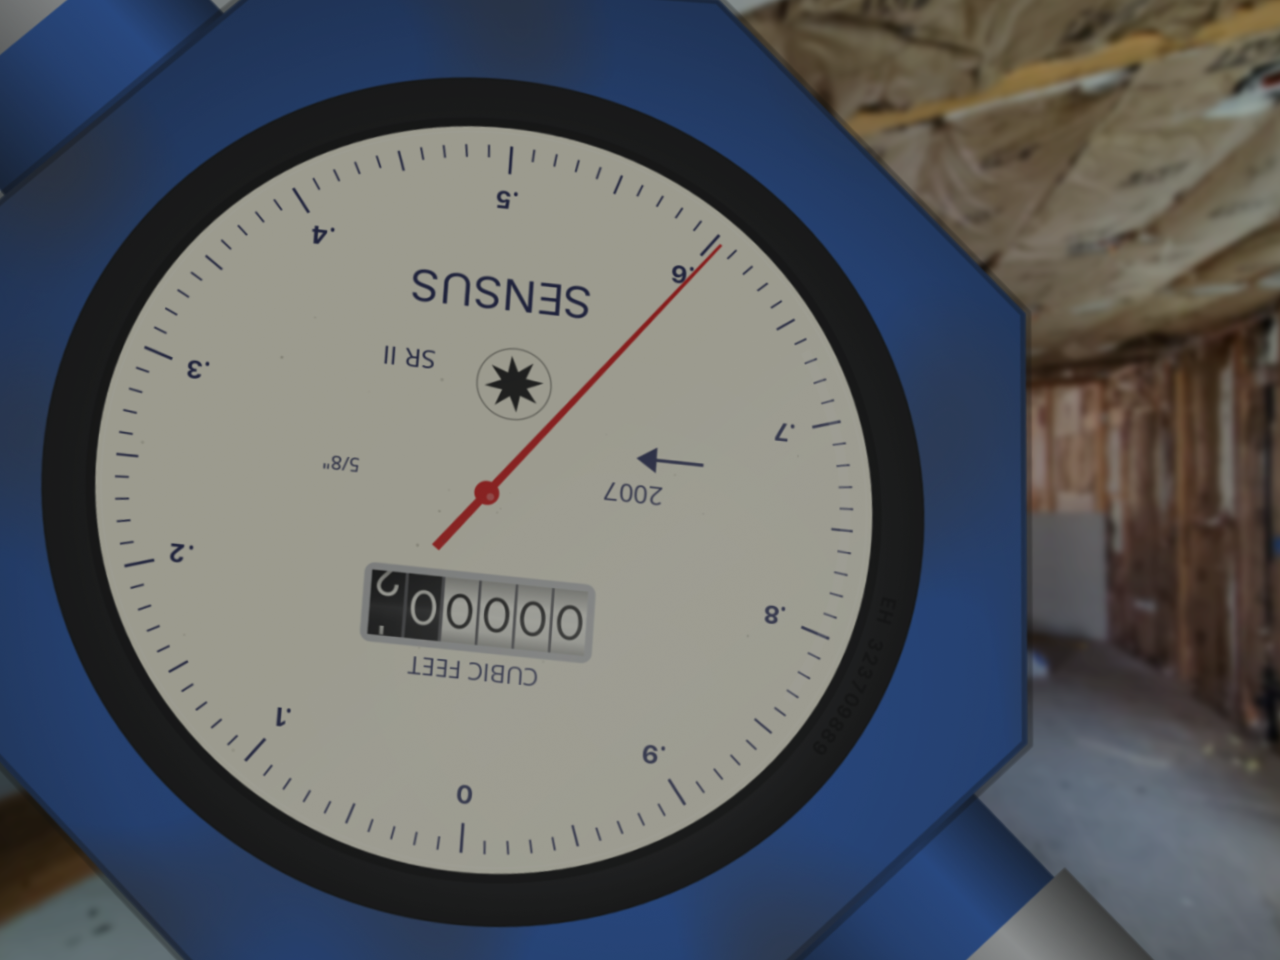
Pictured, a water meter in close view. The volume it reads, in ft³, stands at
1.60 ft³
